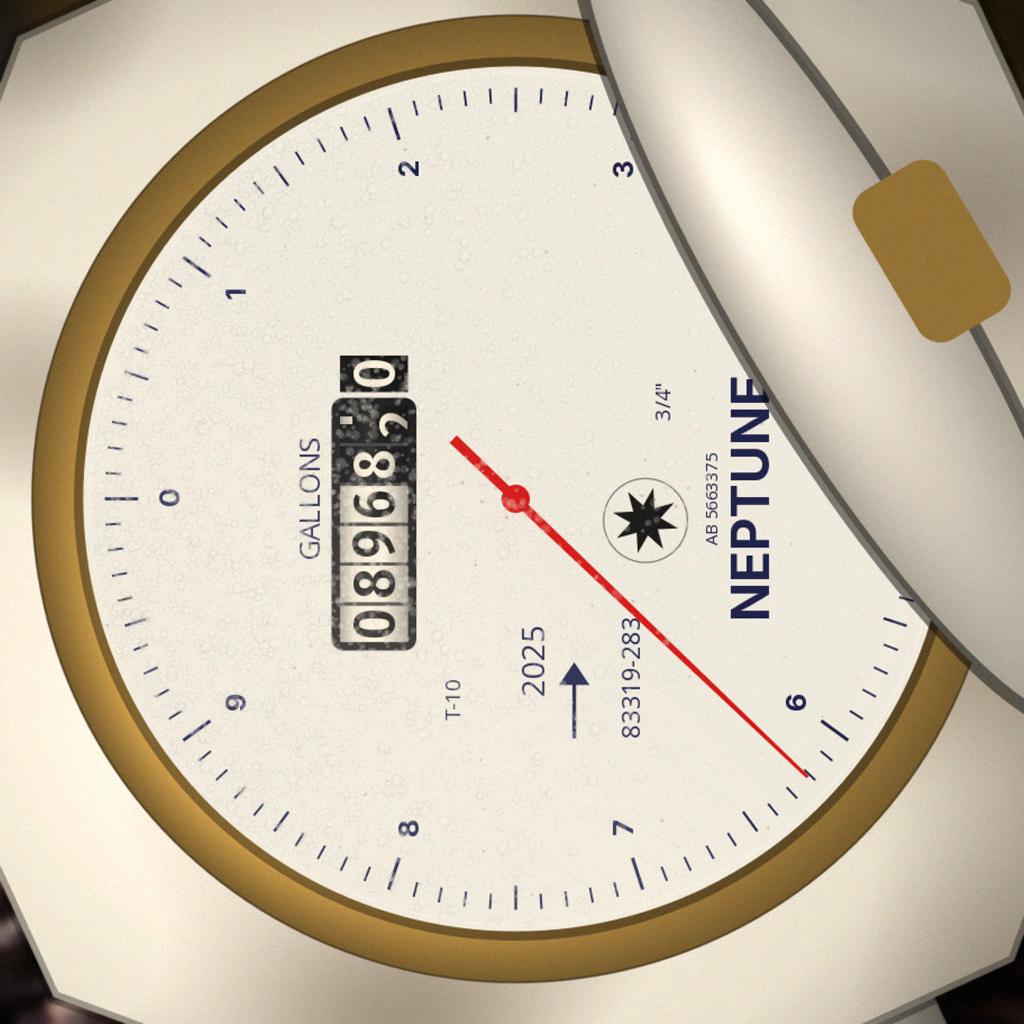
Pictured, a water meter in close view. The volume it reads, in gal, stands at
896816.2 gal
